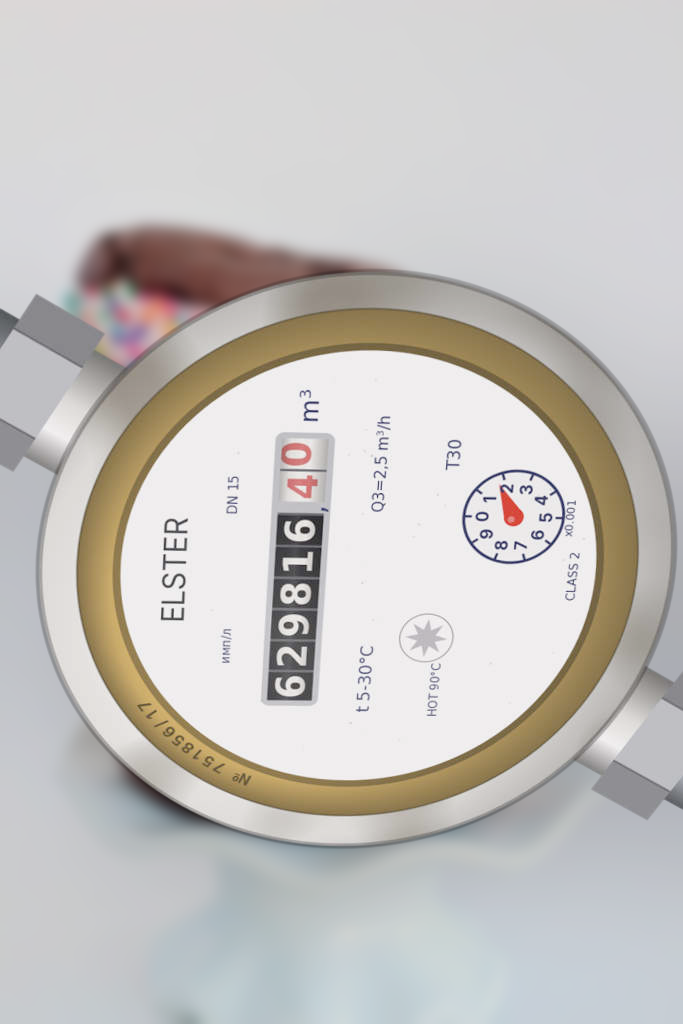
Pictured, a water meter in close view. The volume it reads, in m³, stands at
629816.401 m³
